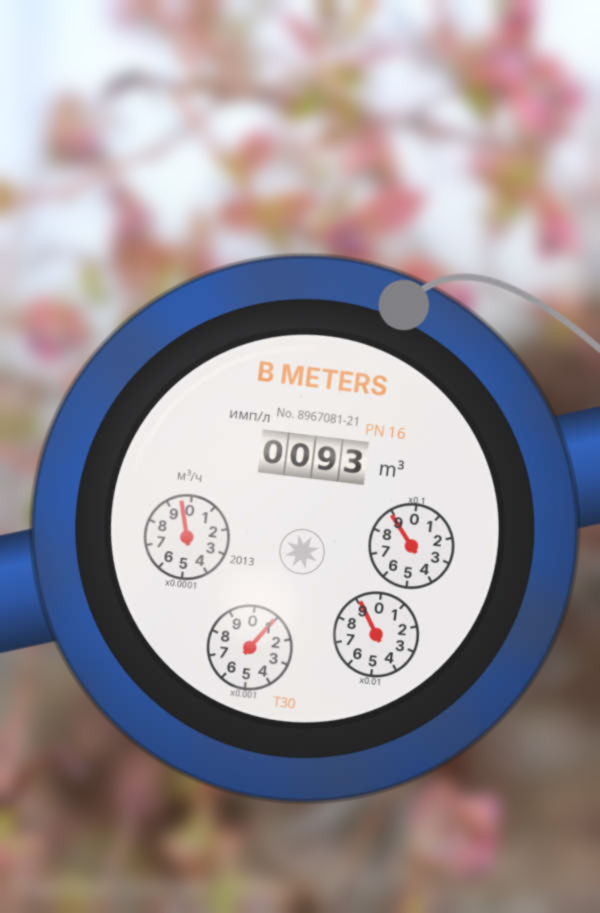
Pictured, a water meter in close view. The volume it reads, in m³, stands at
93.8909 m³
